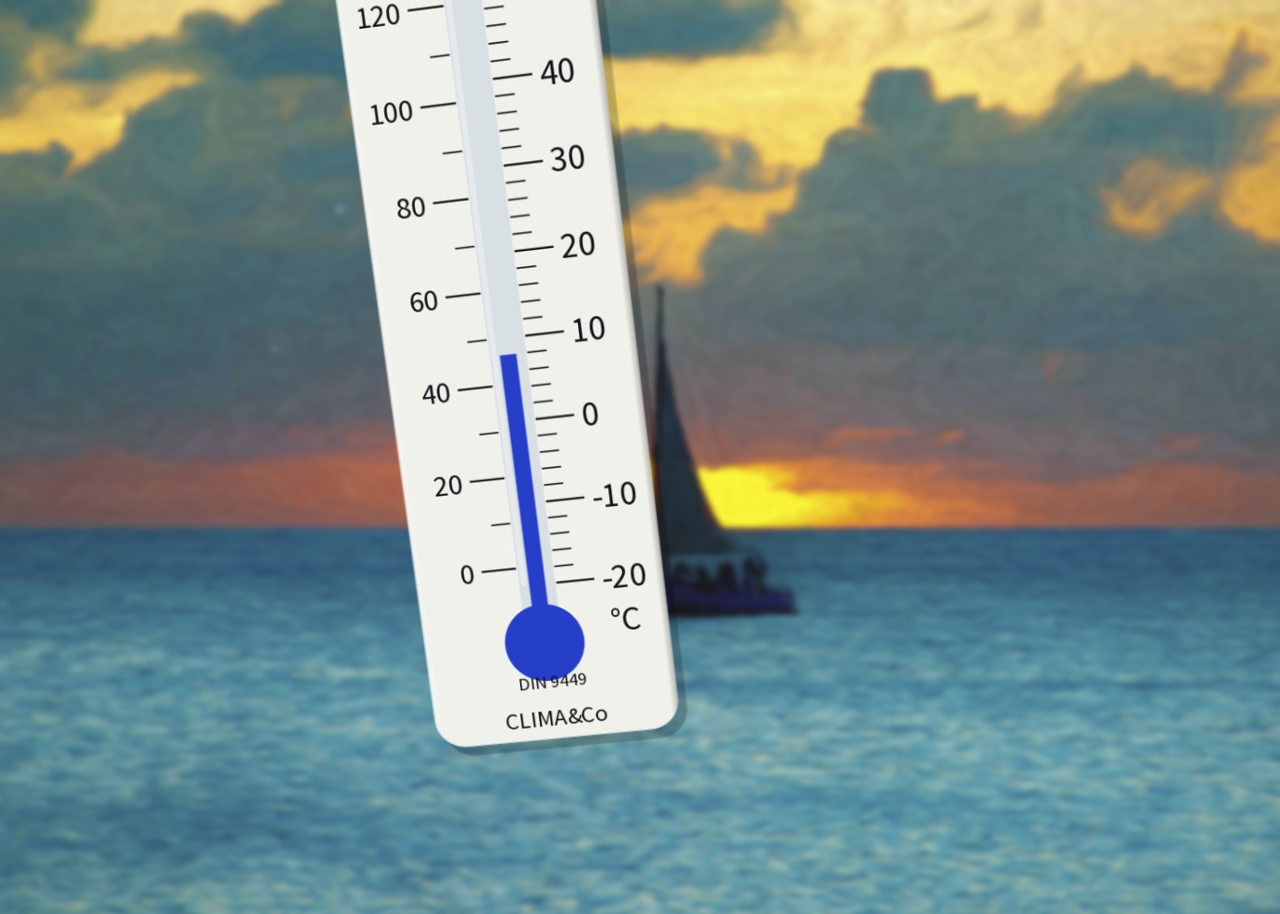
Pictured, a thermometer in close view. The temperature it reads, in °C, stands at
8 °C
